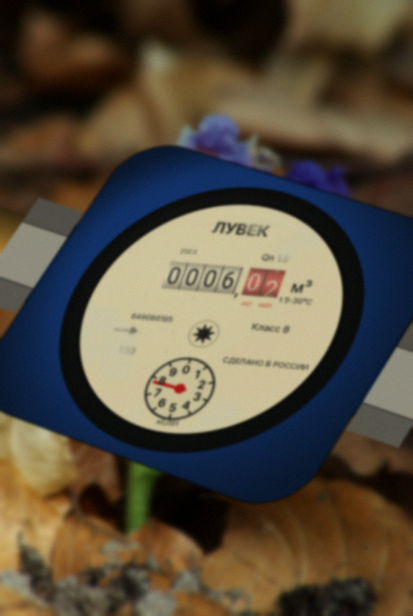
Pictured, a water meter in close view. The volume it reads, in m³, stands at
6.017 m³
